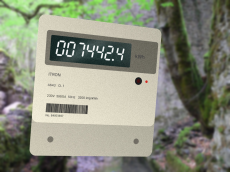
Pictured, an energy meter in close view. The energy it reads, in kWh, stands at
7442.4 kWh
